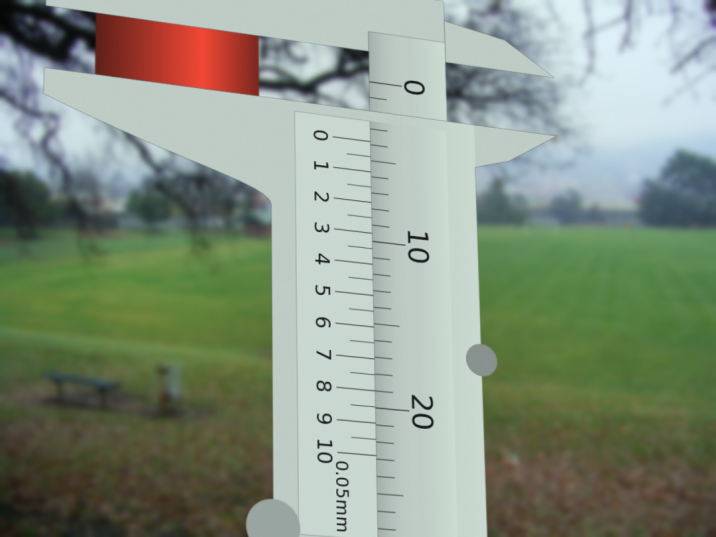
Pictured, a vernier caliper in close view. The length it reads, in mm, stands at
3.8 mm
